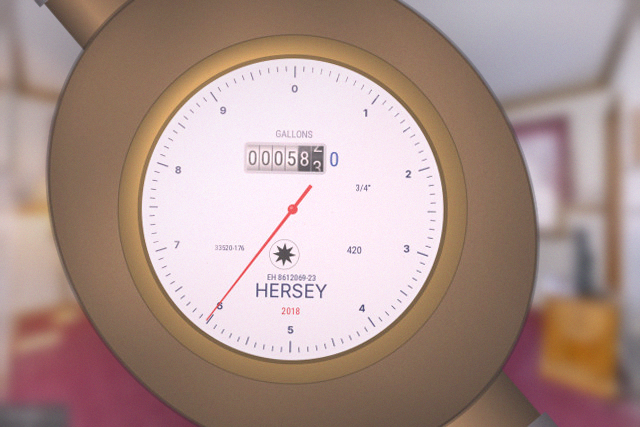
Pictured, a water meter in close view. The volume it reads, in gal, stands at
5826.0 gal
